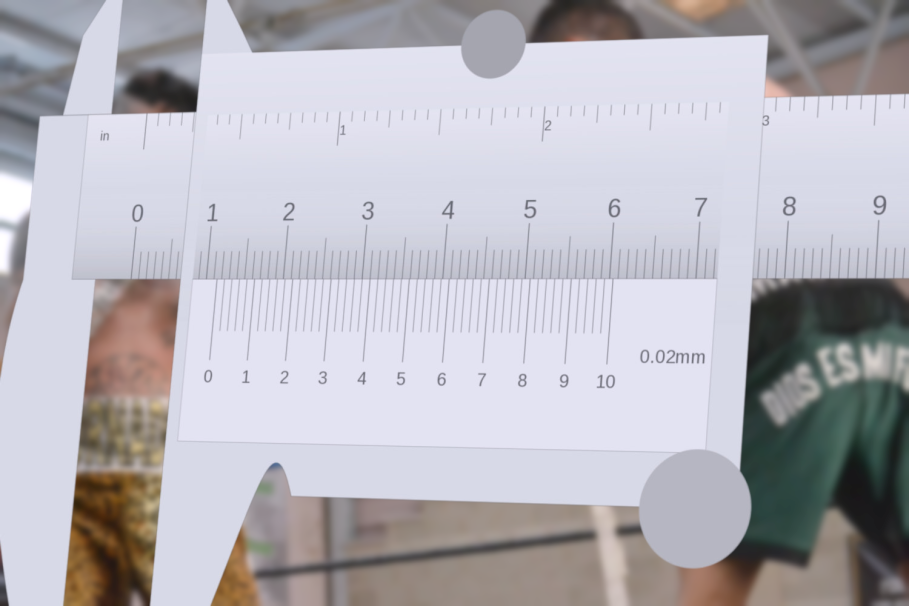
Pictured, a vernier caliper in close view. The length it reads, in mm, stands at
11.4 mm
